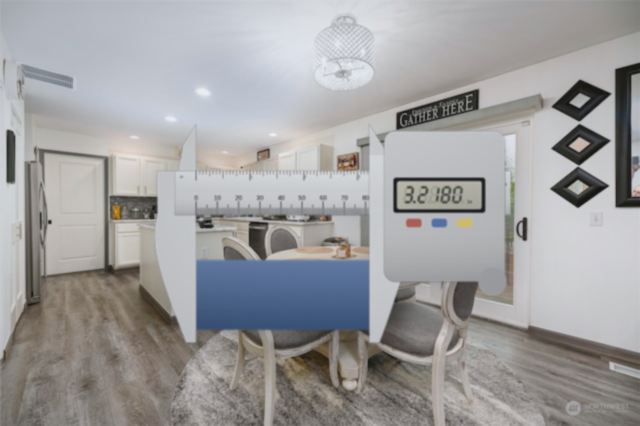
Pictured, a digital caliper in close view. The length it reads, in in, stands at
3.2180 in
